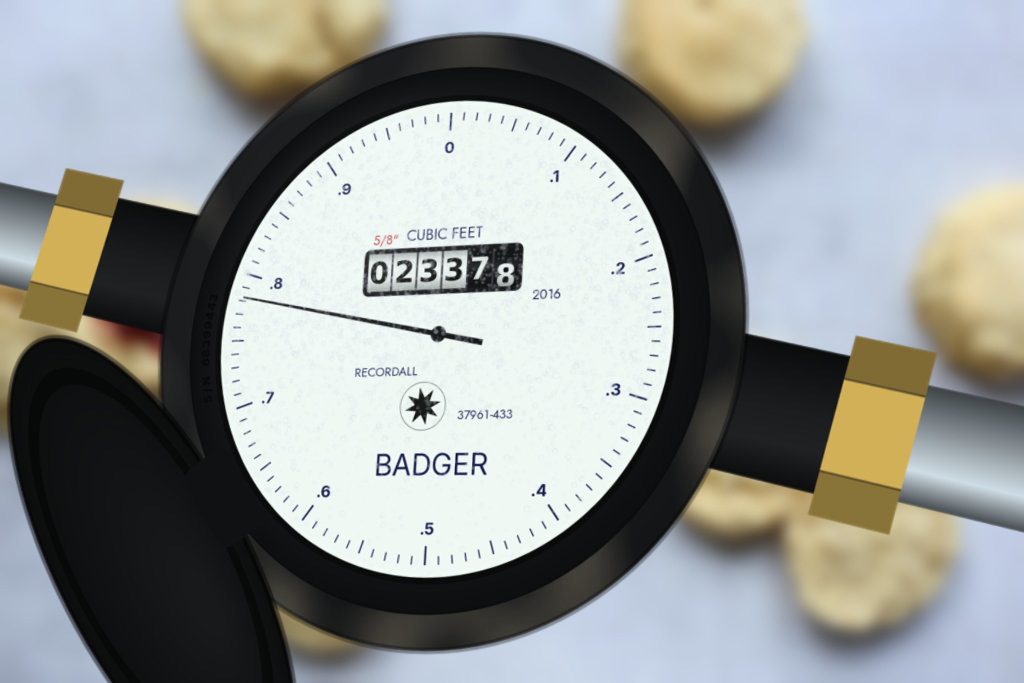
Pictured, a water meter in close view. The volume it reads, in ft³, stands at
23377.78 ft³
